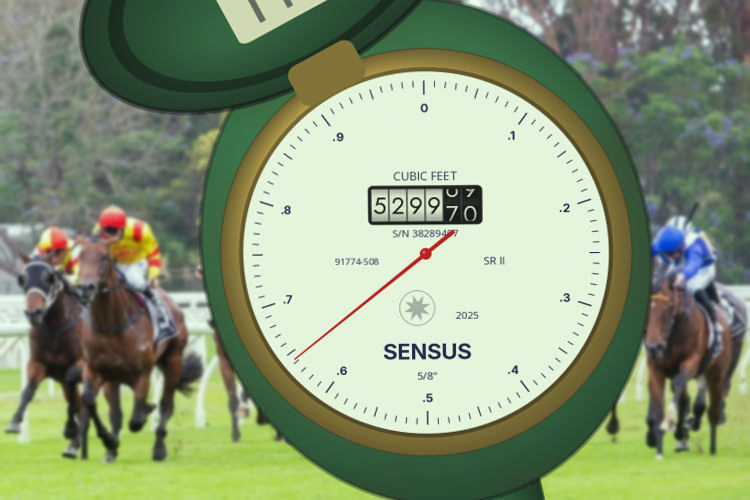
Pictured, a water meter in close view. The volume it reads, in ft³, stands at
529969.64 ft³
